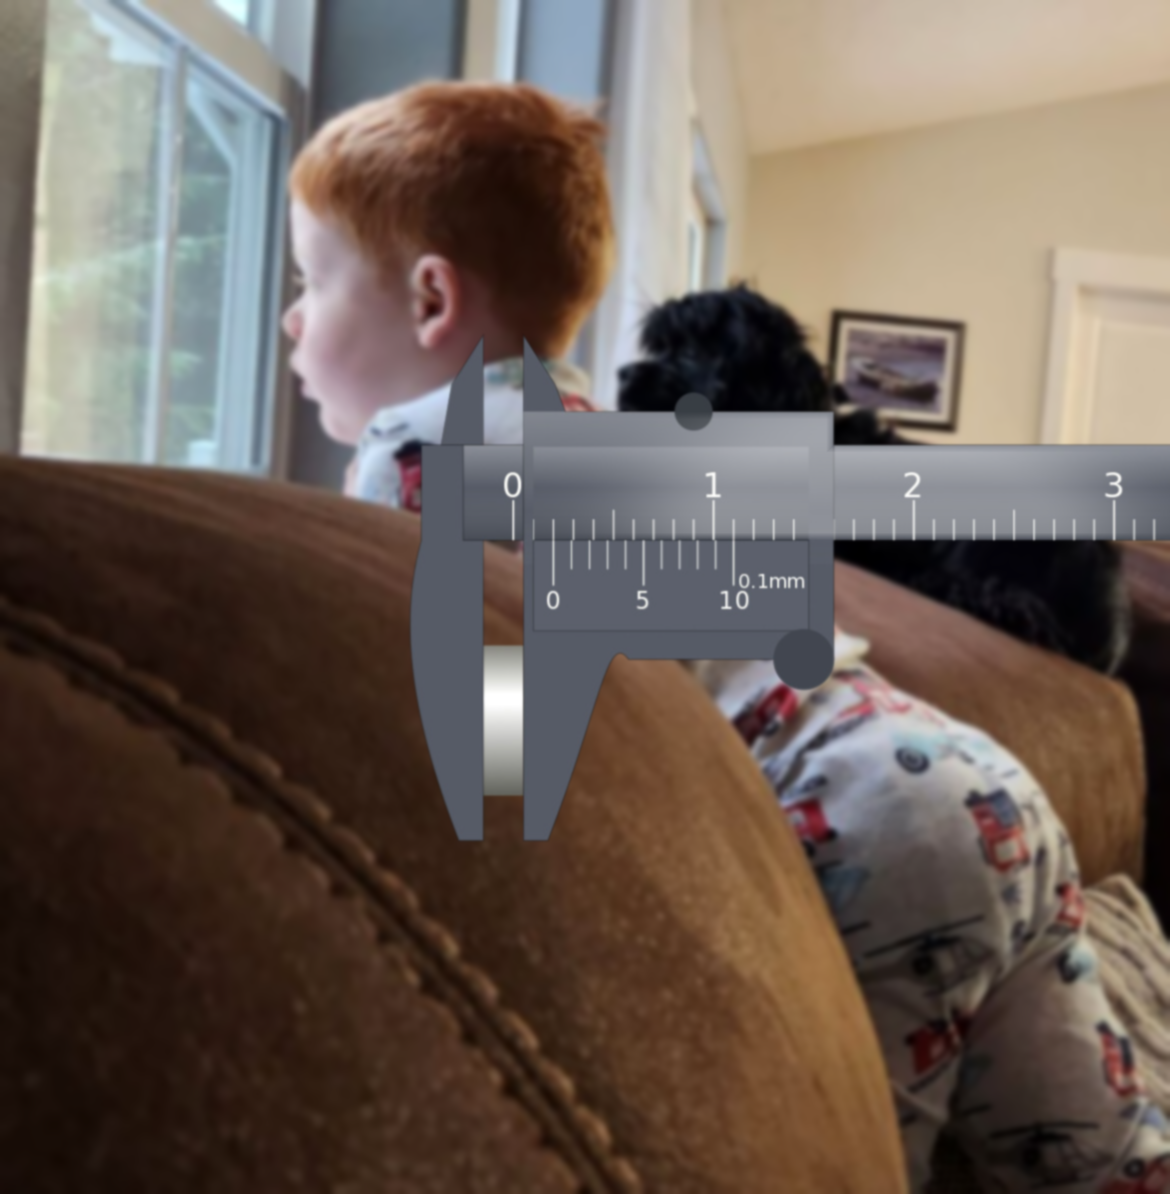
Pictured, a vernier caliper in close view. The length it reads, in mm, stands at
2.0 mm
